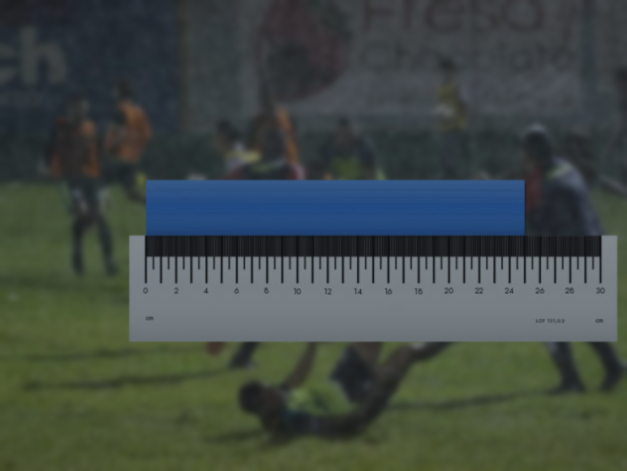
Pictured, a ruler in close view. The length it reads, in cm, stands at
25 cm
